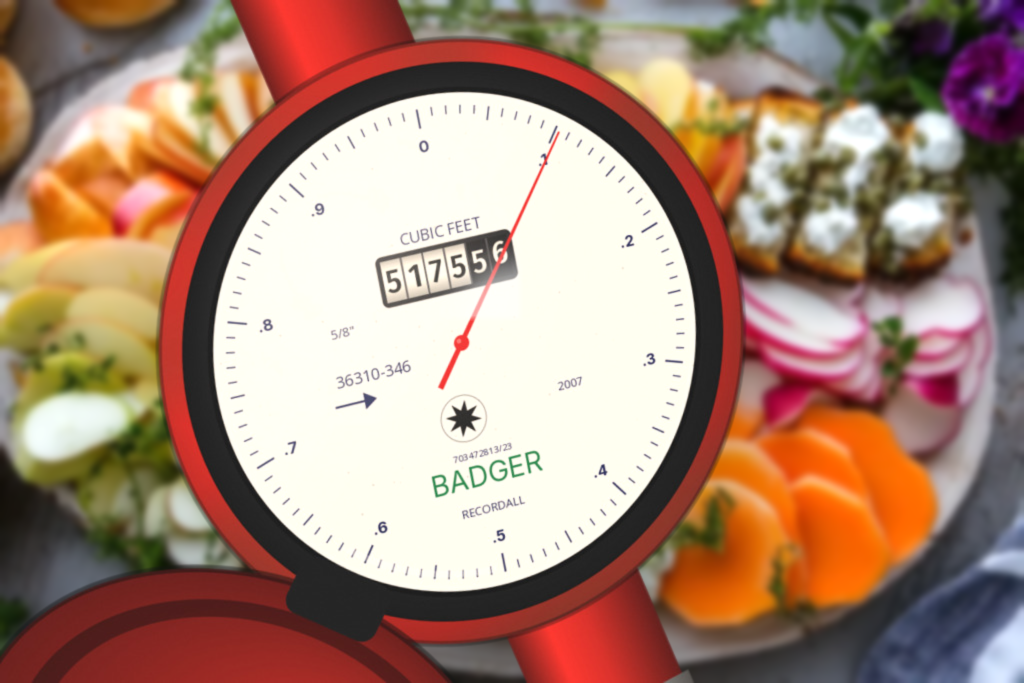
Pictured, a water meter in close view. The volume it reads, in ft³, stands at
517556.10 ft³
